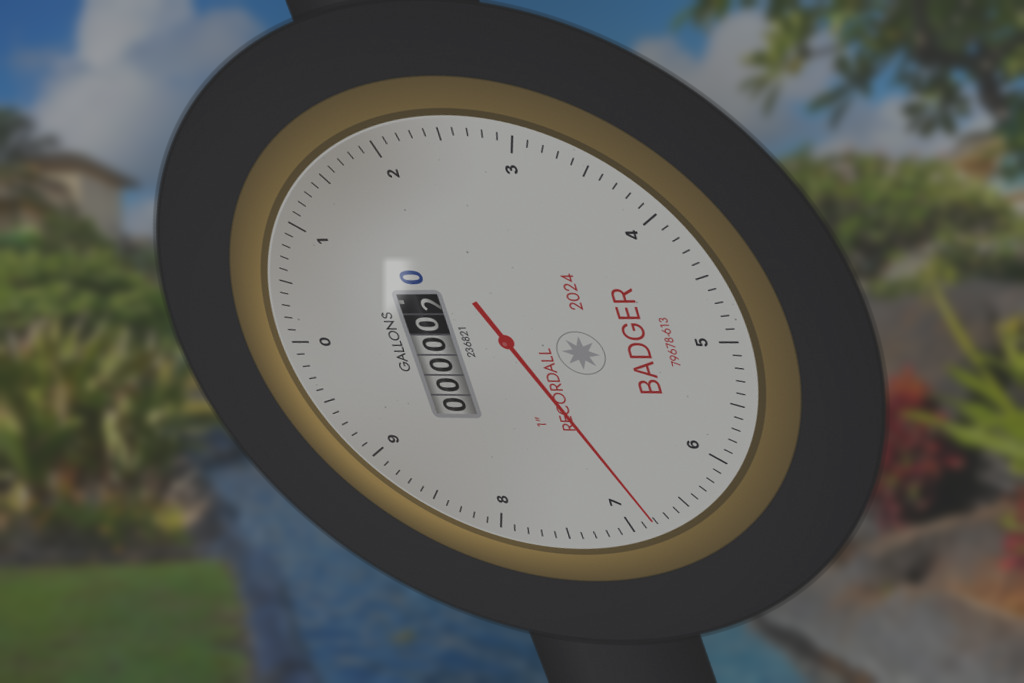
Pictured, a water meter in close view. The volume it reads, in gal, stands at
16.8 gal
